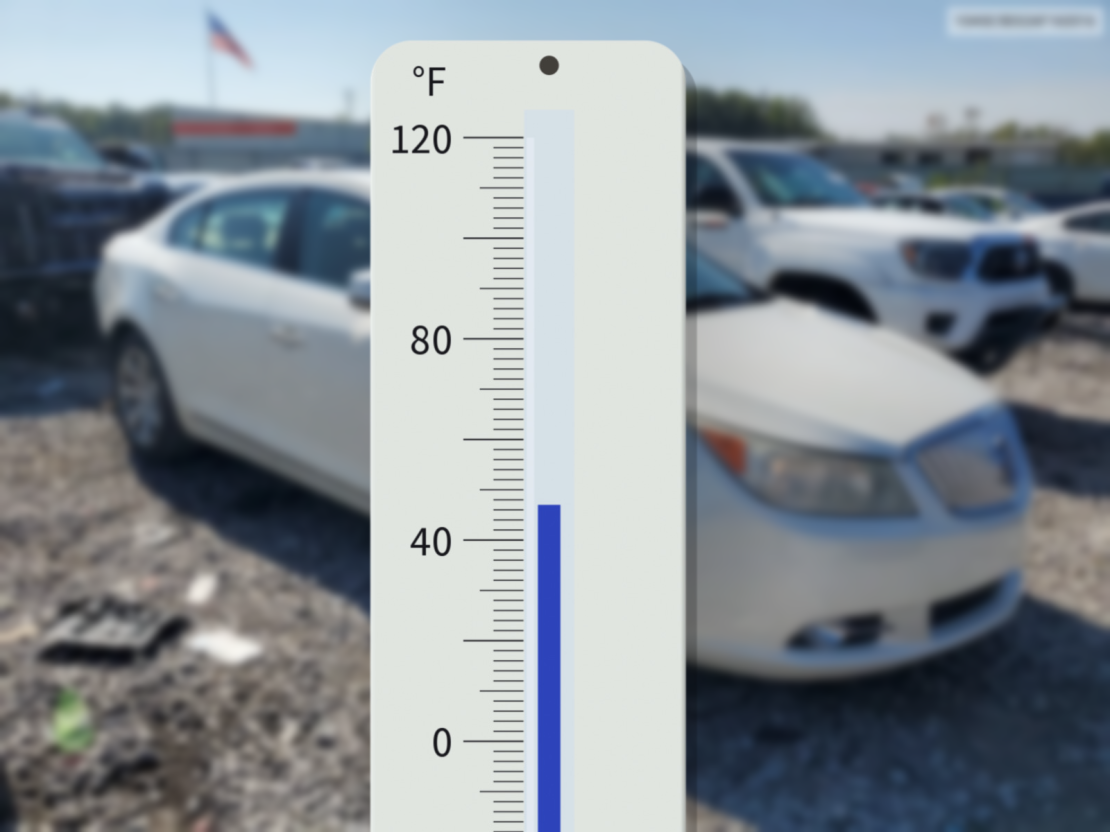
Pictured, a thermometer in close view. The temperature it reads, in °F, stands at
47 °F
